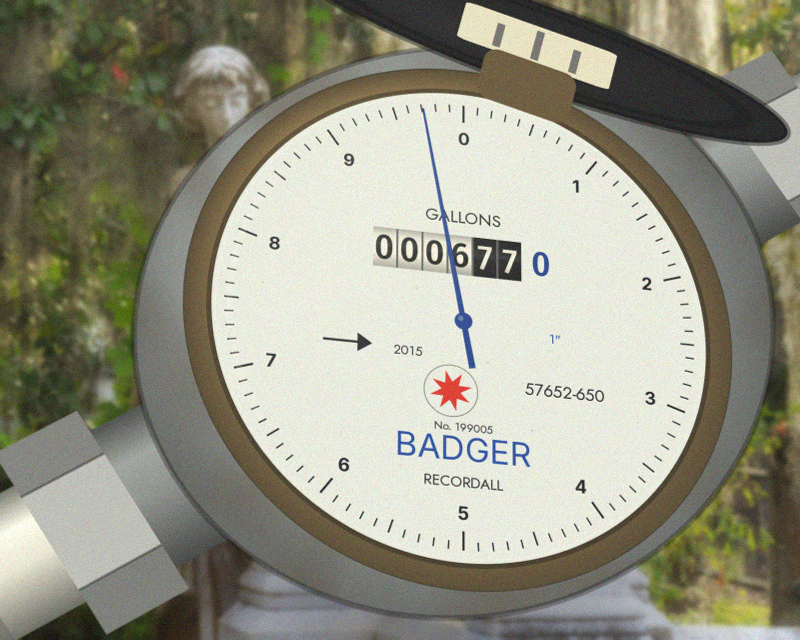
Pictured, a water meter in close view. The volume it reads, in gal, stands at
6769.7 gal
